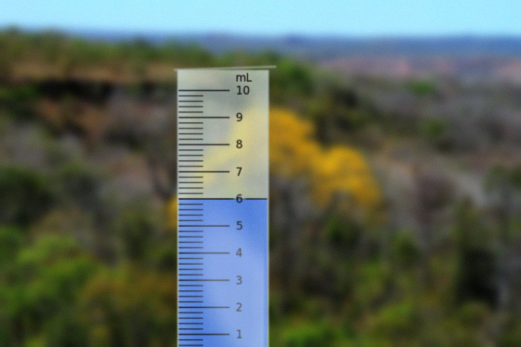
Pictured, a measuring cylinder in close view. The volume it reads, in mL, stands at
6 mL
